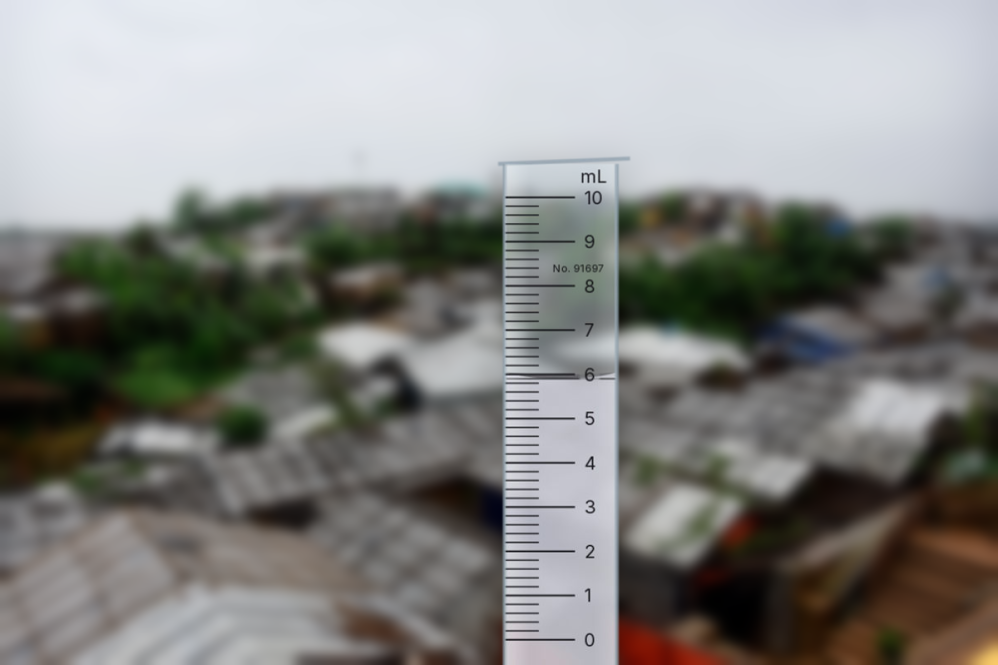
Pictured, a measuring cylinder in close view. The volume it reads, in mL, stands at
5.9 mL
